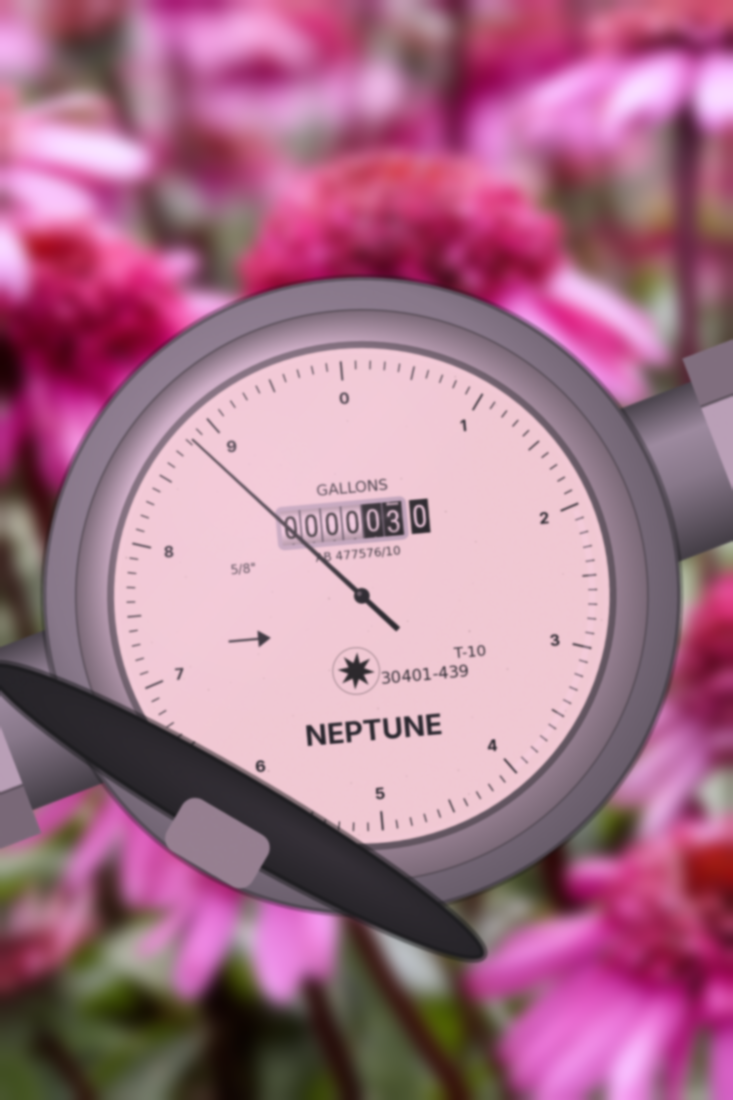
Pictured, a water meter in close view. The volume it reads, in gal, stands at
28.8 gal
